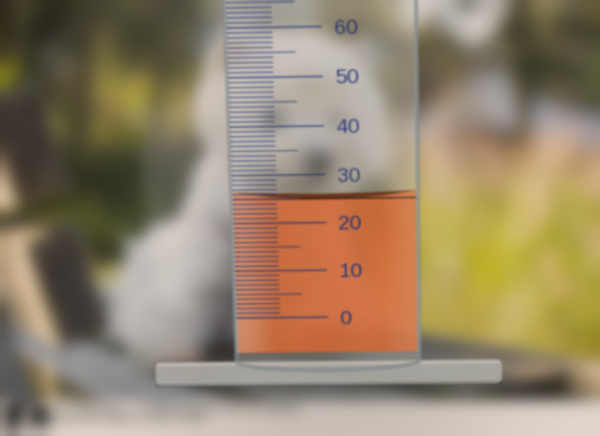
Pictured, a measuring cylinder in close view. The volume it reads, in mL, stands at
25 mL
